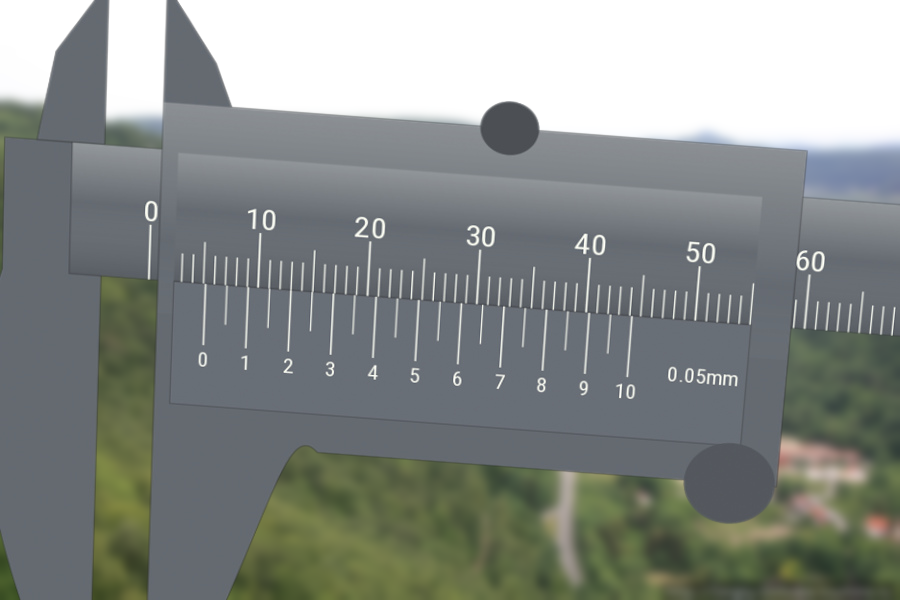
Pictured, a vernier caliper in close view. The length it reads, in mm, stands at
5.2 mm
